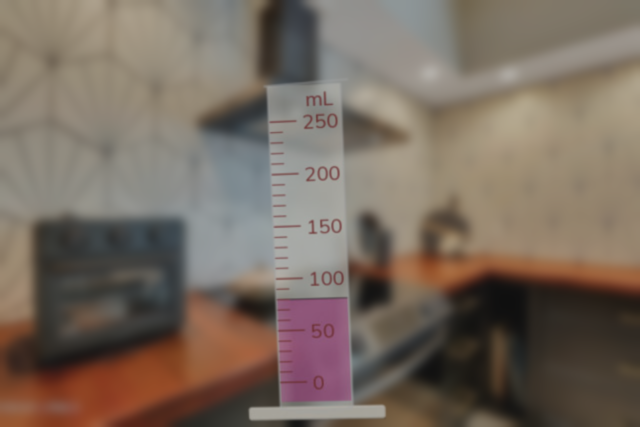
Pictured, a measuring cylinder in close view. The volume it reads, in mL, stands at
80 mL
